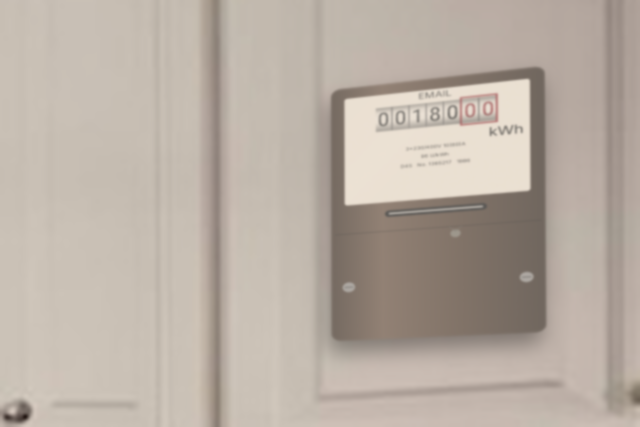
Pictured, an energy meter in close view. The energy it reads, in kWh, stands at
180.00 kWh
